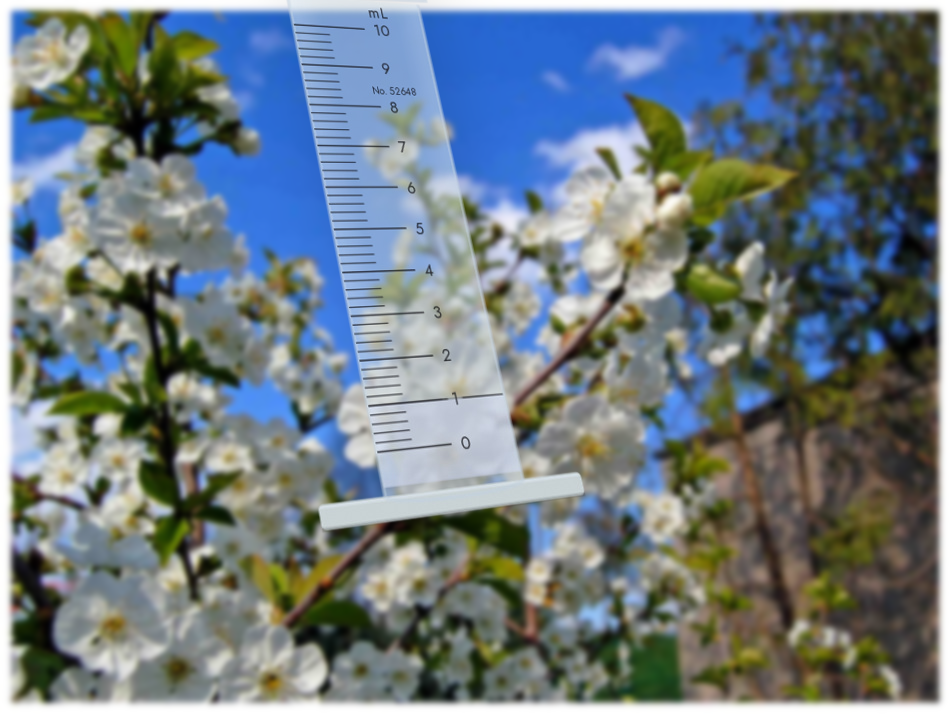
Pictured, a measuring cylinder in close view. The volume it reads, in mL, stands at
1 mL
